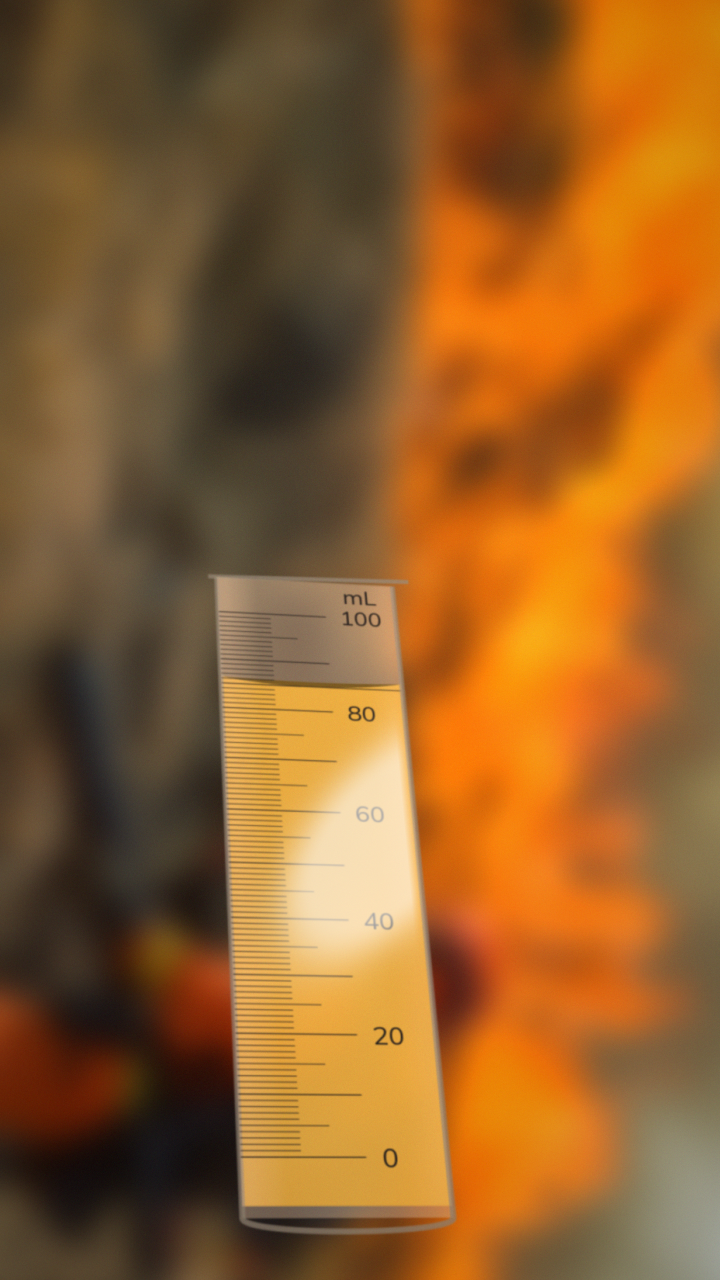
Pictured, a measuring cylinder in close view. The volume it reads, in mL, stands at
85 mL
